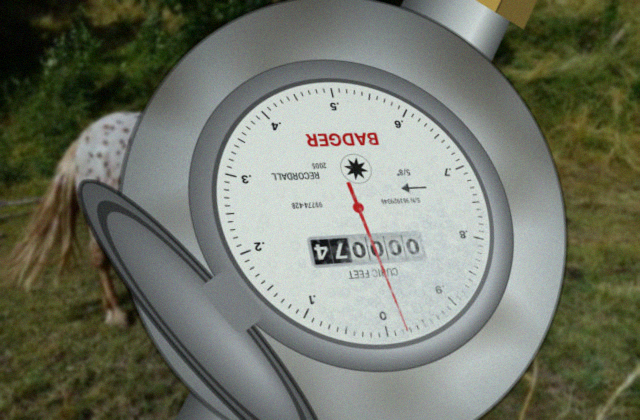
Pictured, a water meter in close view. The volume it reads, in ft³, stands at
73.97 ft³
